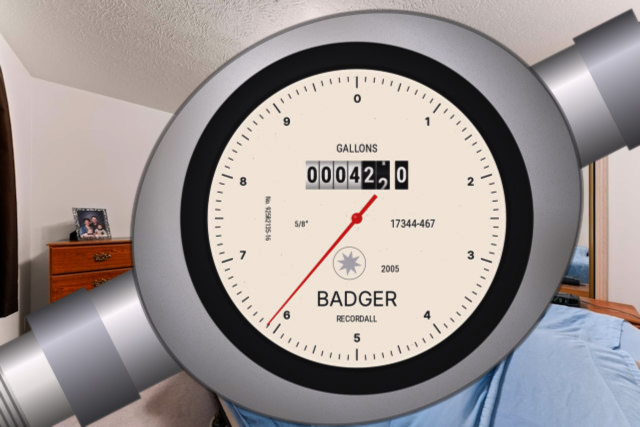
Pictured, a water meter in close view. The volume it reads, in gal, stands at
4216.1 gal
